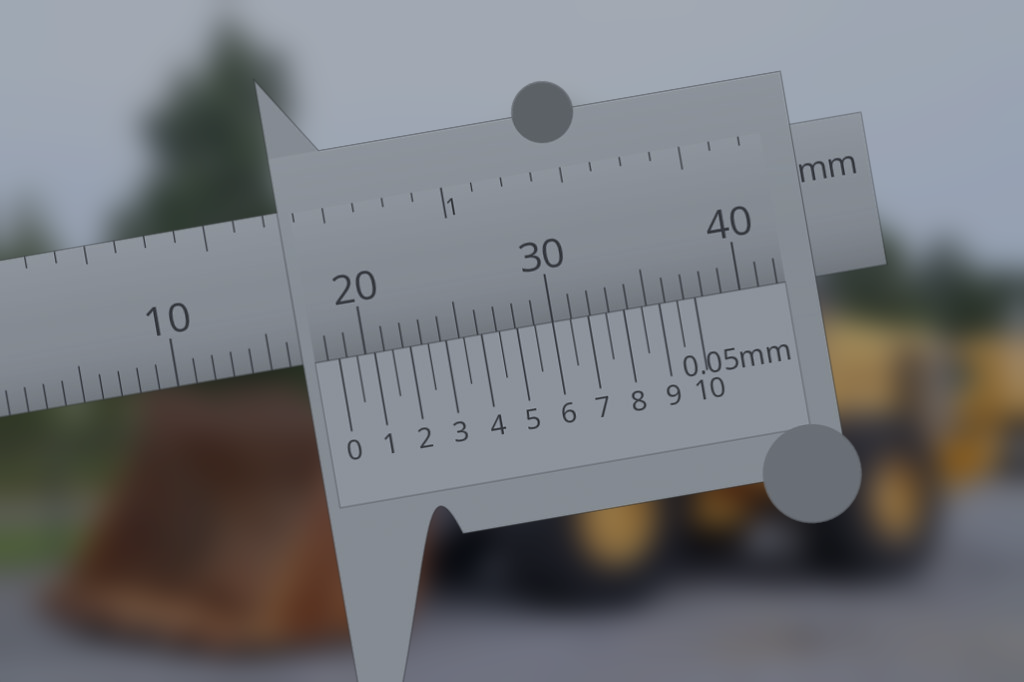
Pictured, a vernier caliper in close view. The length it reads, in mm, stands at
18.6 mm
